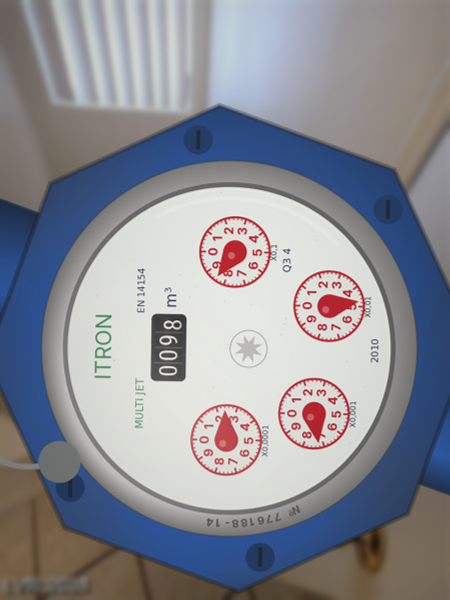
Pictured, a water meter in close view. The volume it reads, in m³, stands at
97.8472 m³
